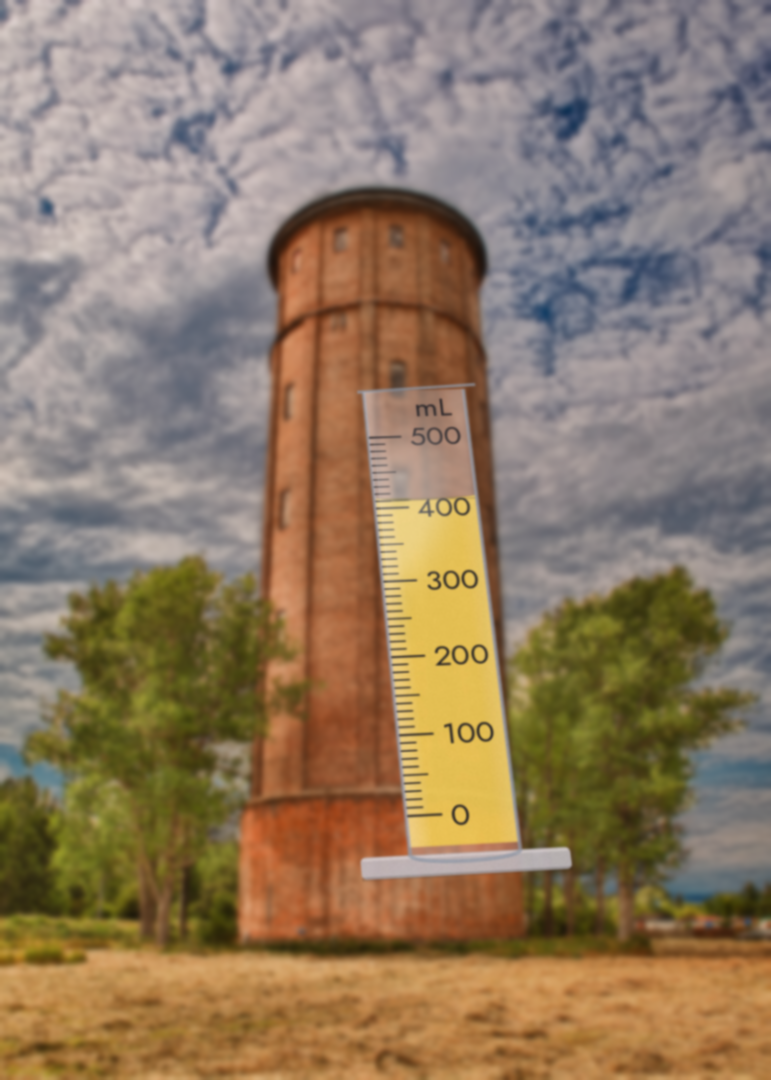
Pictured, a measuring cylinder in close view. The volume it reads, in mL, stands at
410 mL
